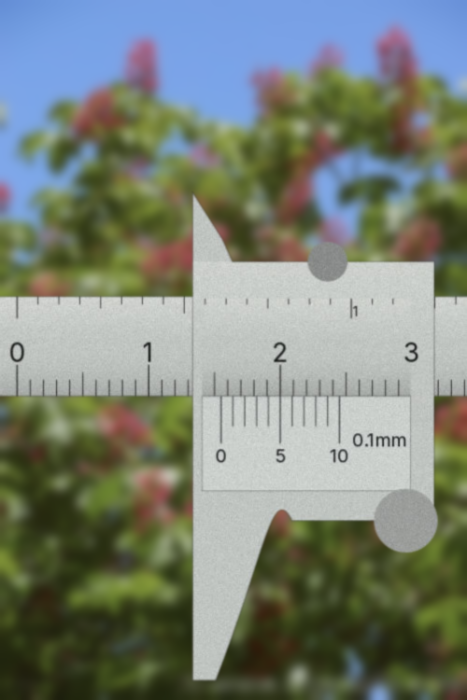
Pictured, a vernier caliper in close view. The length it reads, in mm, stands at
15.5 mm
